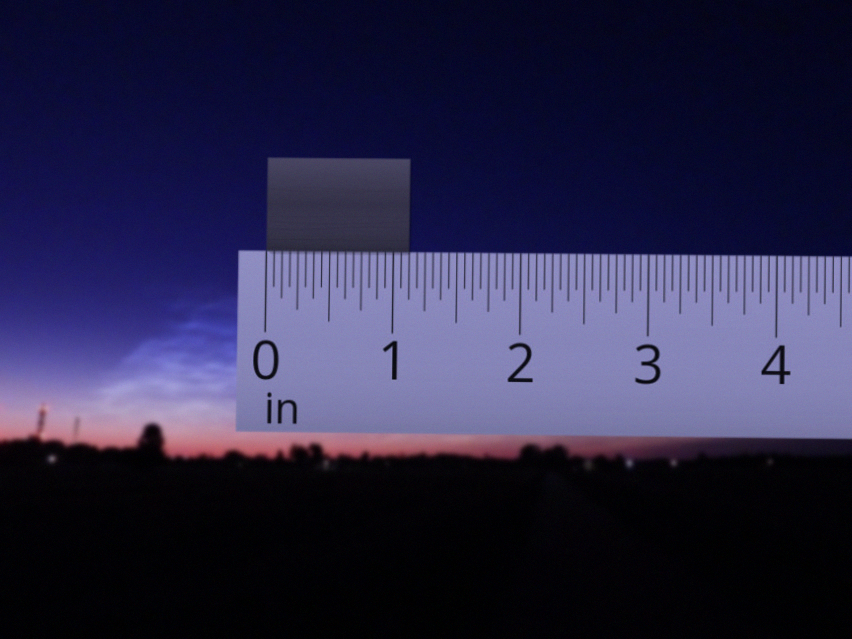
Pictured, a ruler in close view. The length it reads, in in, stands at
1.125 in
